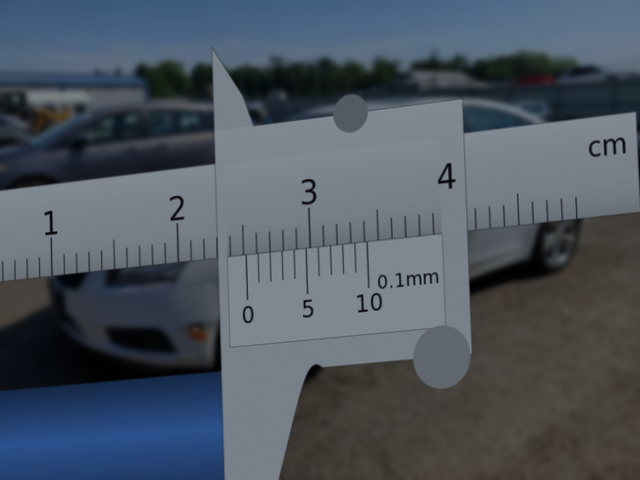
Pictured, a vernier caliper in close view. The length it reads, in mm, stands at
25.2 mm
